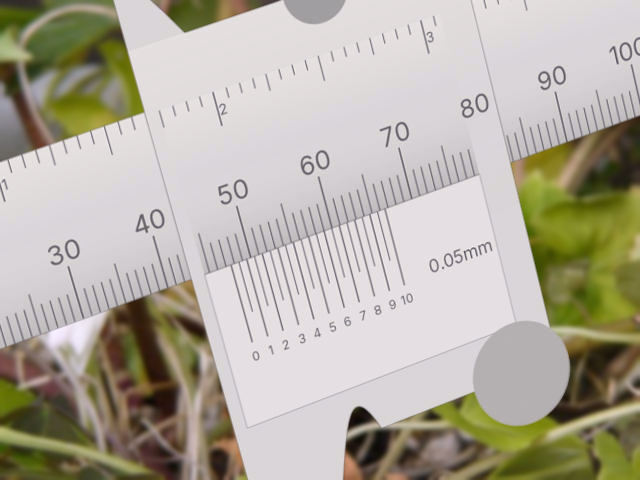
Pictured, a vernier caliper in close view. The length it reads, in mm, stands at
47.6 mm
